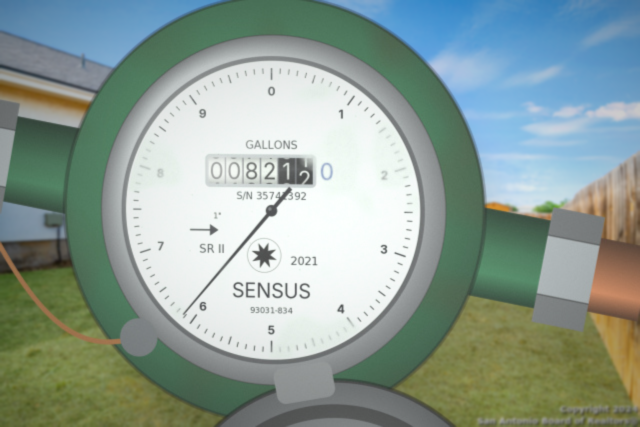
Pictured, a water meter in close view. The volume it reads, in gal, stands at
82116.1 gal
